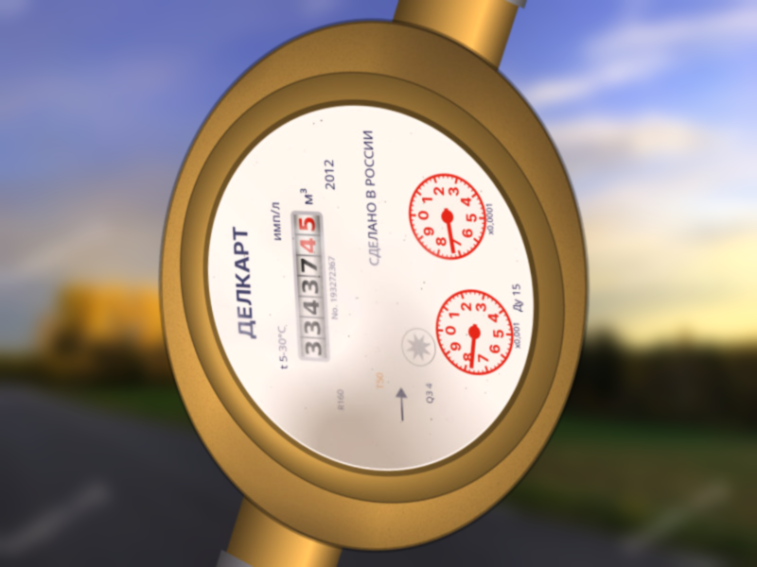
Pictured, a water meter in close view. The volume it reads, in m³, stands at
33437.4577 m³
